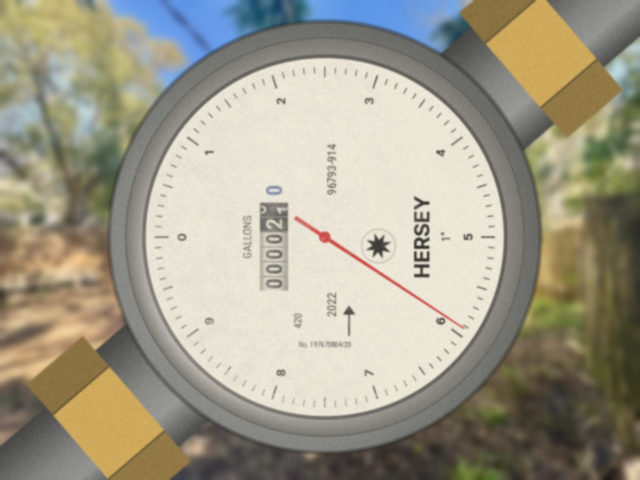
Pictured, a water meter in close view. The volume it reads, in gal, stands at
205.9 gal
